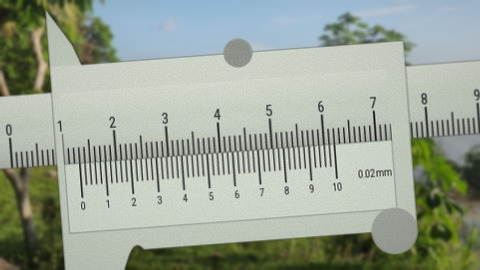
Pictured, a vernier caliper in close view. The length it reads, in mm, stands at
13.0 mm
